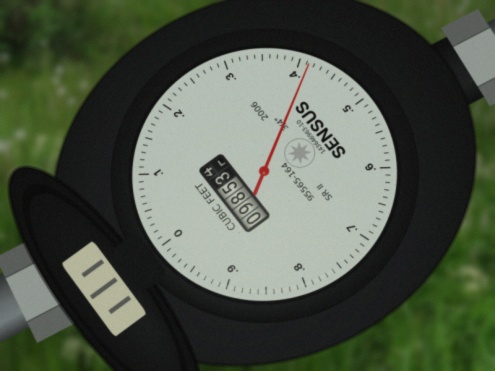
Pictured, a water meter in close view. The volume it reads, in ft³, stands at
98534.41 ft³
